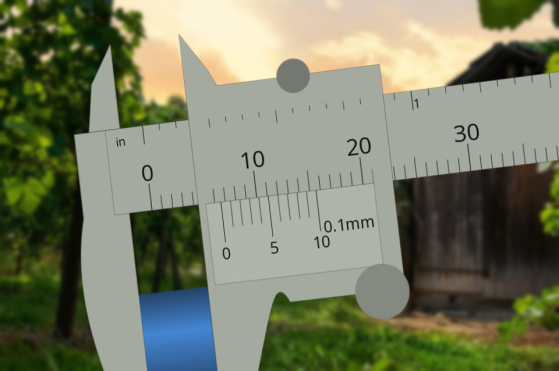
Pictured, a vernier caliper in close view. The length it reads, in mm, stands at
6.6 mm
